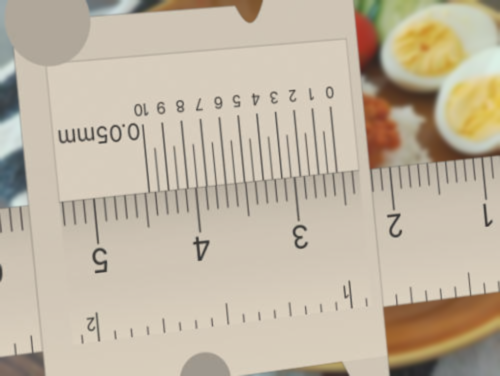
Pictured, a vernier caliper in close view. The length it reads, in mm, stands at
25.6 mm
